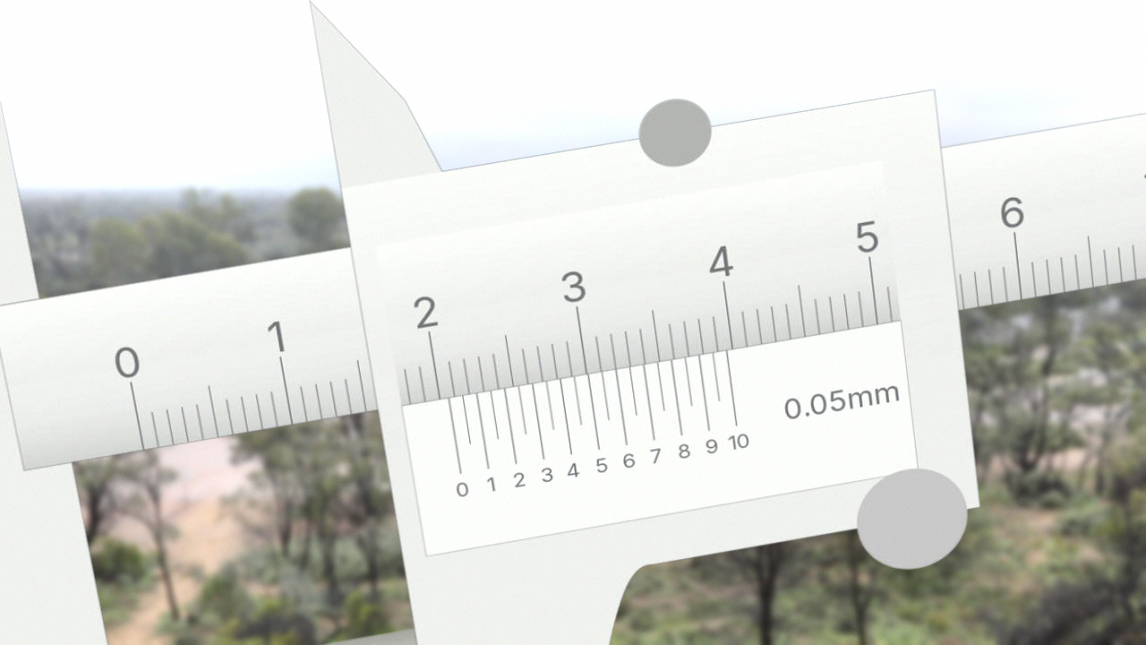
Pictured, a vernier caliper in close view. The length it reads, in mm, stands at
20.6 mm
